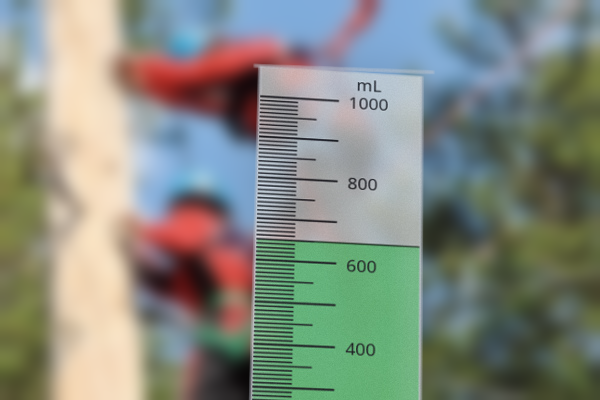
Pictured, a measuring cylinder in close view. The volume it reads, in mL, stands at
650 mL
